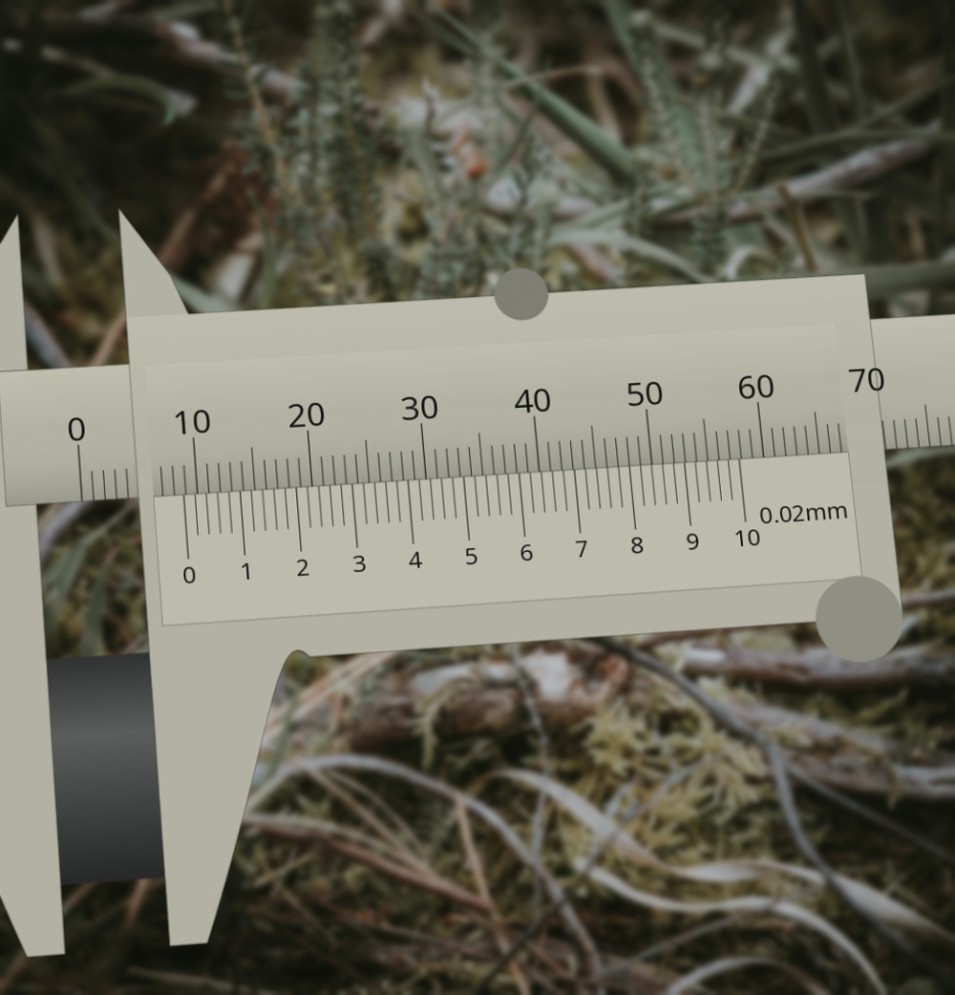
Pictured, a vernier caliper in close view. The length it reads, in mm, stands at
8.8 mm
